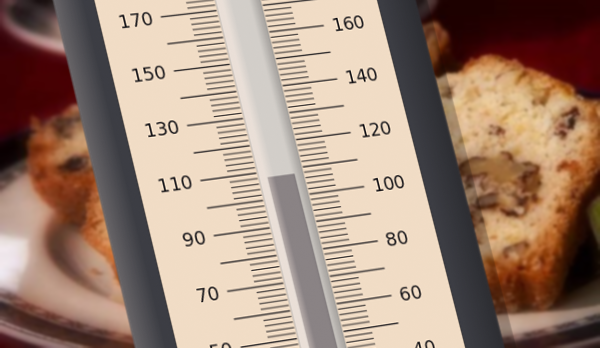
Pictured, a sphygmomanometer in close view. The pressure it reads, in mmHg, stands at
108 mmHg
